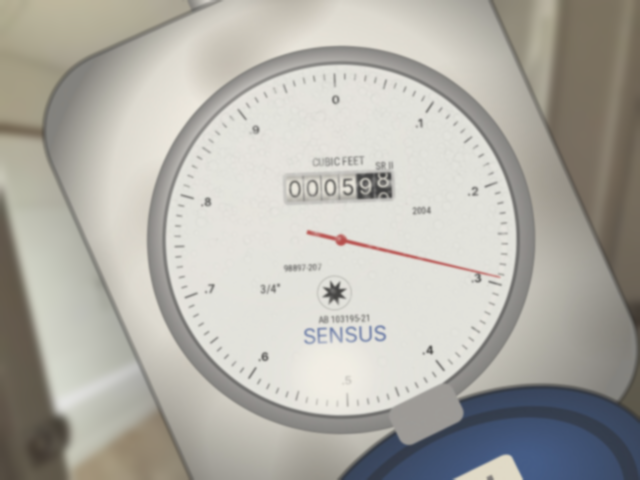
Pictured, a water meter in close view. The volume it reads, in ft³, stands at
598.29 ft³
